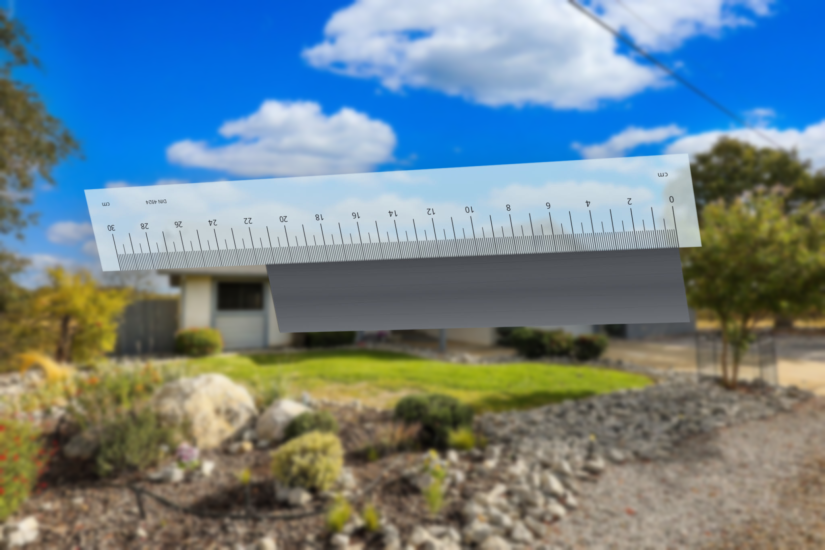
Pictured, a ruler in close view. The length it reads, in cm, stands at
21.5 cm
